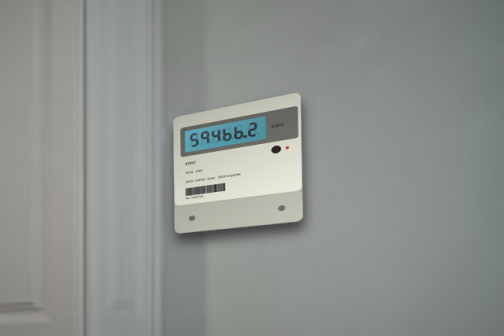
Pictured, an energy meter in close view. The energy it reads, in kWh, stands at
59466.2 kWh
